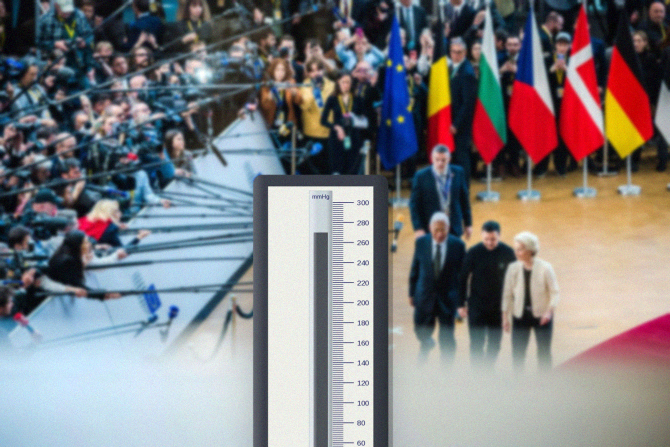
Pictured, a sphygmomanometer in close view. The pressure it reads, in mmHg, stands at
270 mmHg
